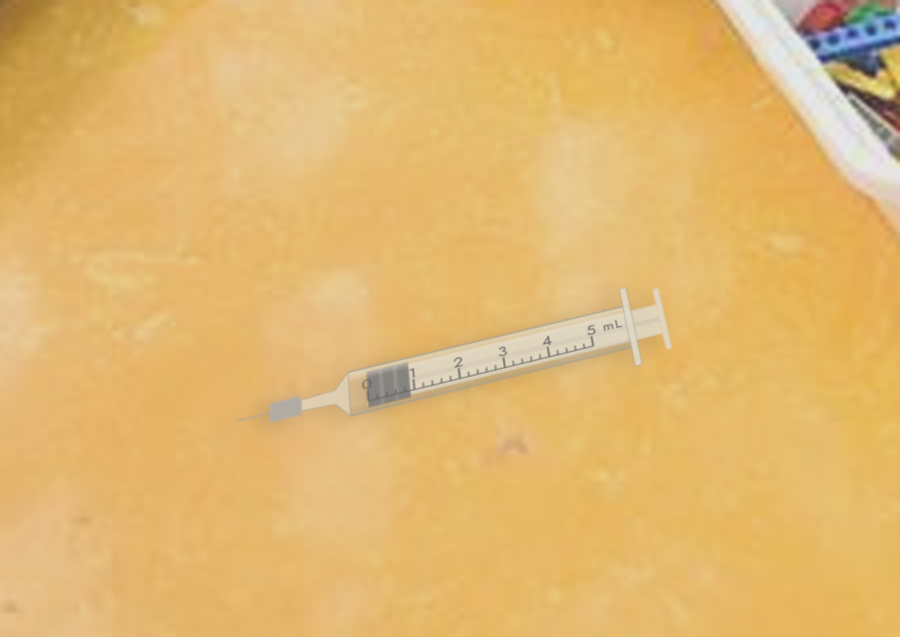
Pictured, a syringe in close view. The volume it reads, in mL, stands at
0 mL
